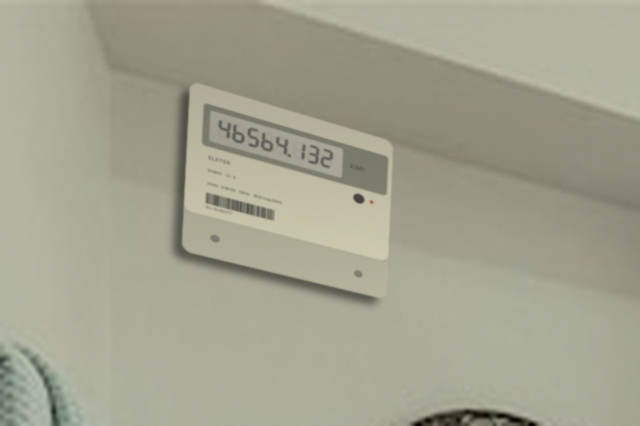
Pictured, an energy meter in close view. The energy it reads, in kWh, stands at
46564.132 kWh
